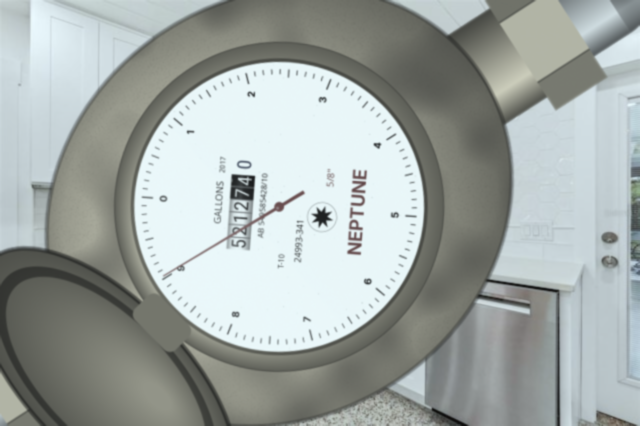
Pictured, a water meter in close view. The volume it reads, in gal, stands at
5212739.0 gal
